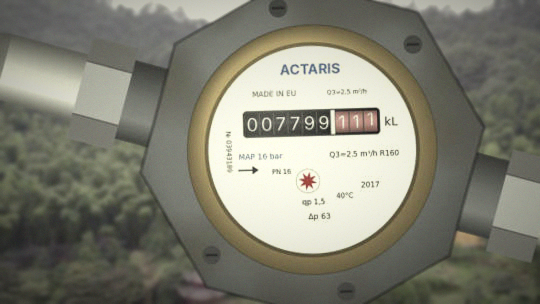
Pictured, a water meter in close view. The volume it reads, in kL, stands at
7799.111 kL
